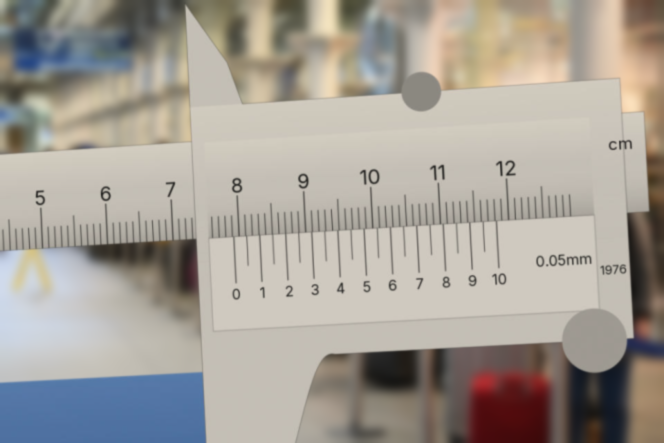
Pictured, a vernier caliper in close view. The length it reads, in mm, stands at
79.2 mm
